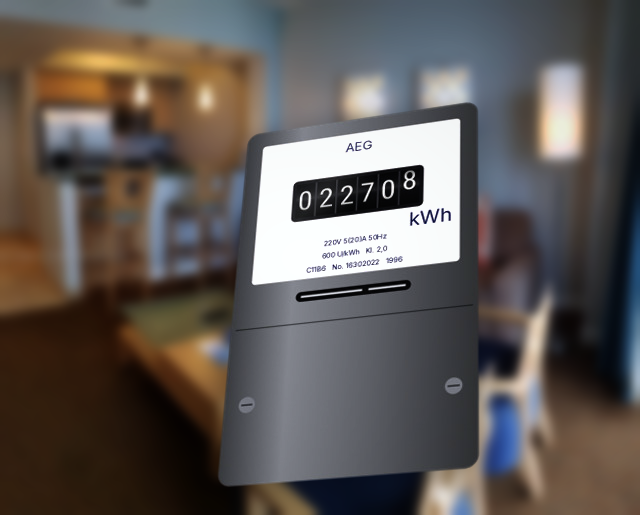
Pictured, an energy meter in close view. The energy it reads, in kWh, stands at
22708 kWh
